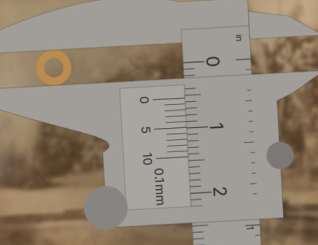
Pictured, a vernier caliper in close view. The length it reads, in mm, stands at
5.4 mm
